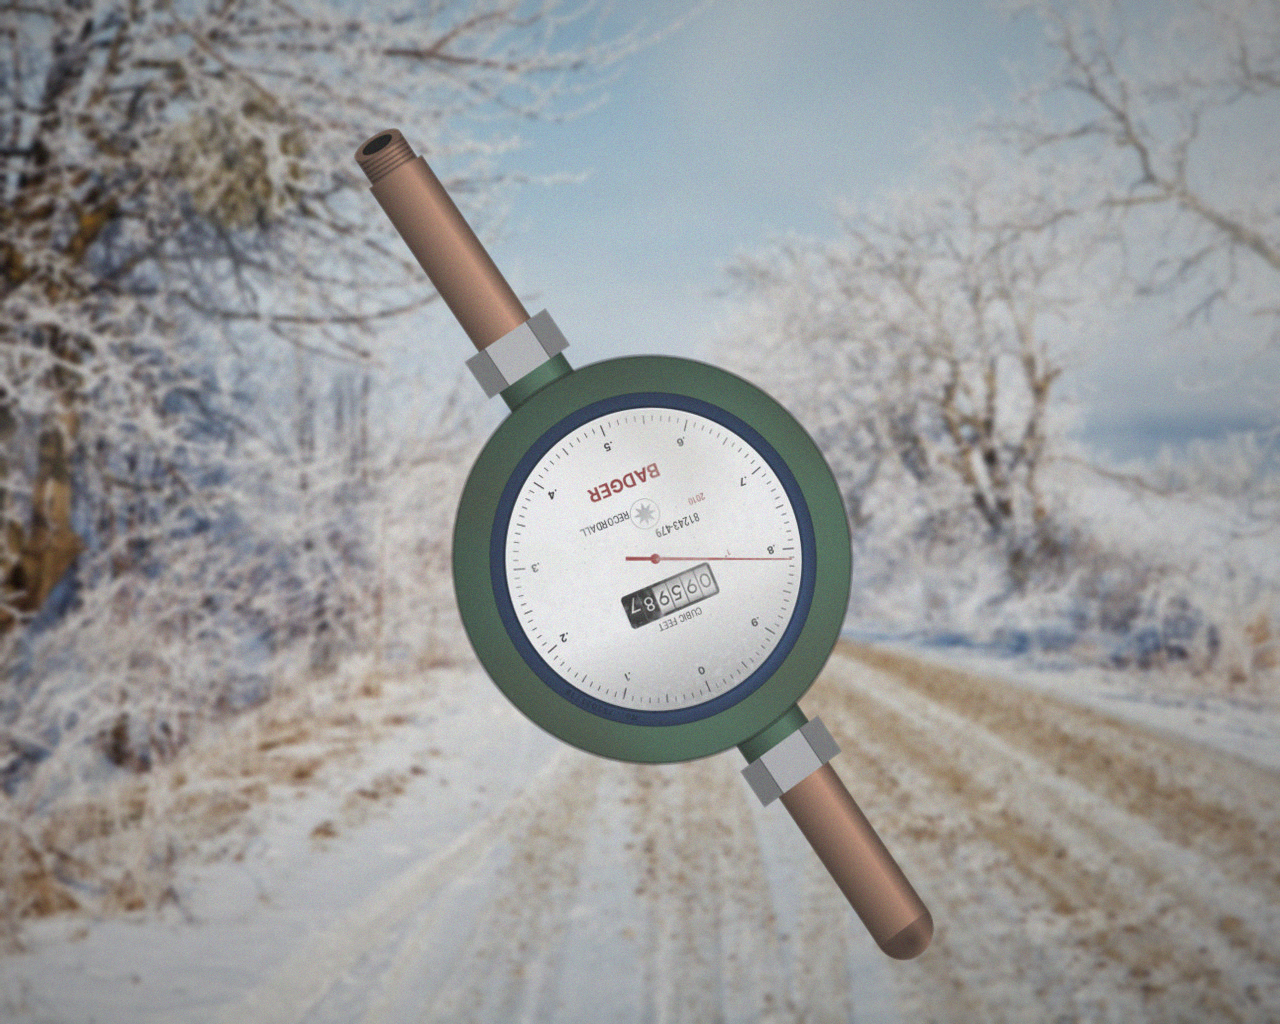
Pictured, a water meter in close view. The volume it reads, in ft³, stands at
95986.81 ft³
